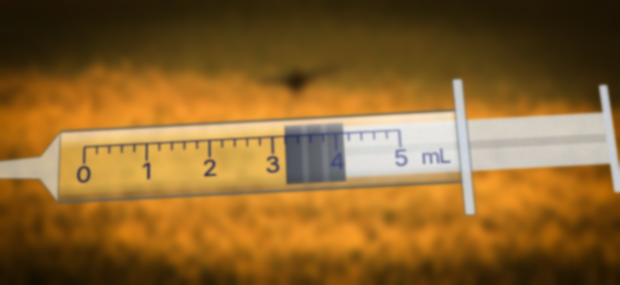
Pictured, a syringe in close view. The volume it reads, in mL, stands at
3.2 mL
